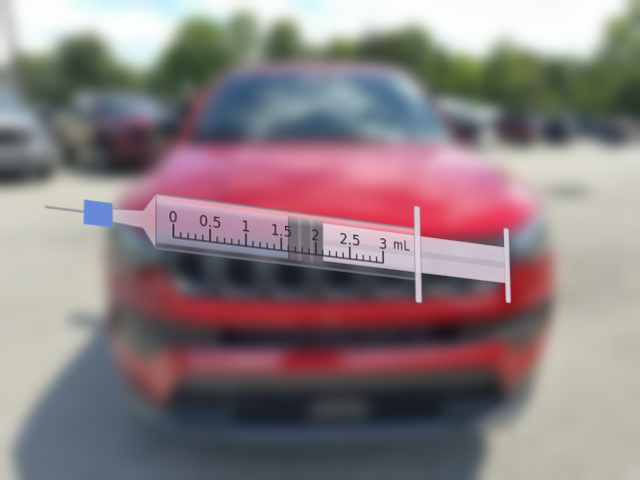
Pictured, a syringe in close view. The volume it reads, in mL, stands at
1.6 mL
